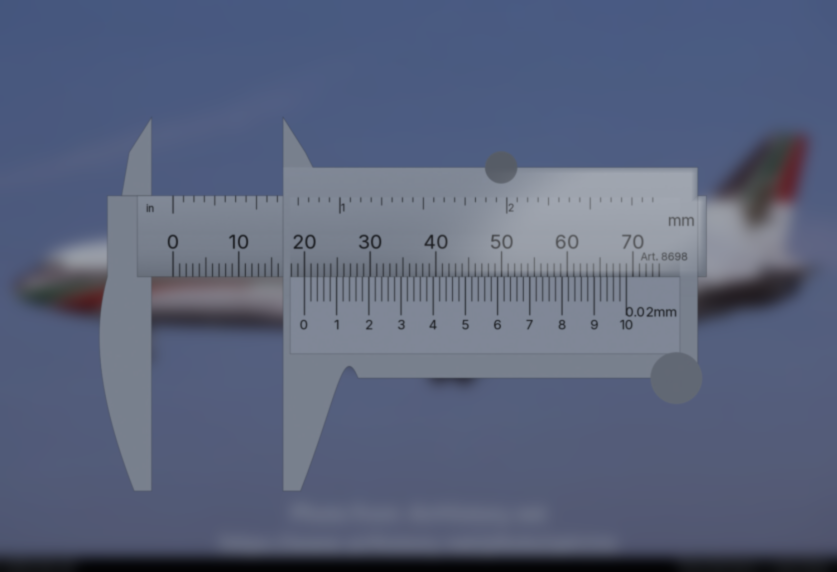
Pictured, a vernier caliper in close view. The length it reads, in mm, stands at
20.0 mm
